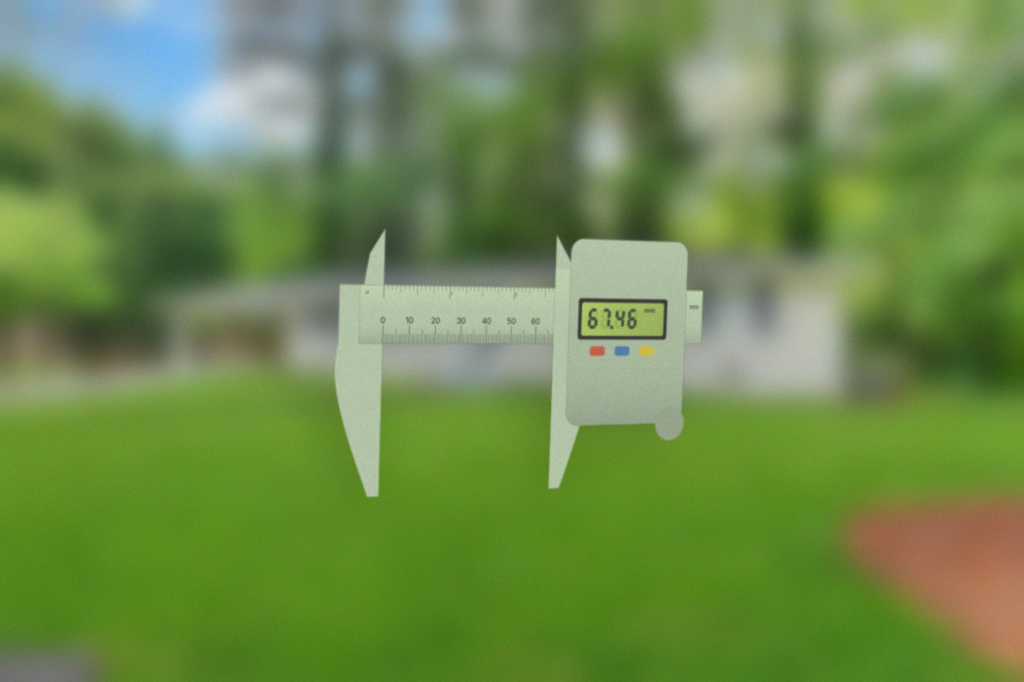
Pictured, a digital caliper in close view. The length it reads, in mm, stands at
67.46 mm
